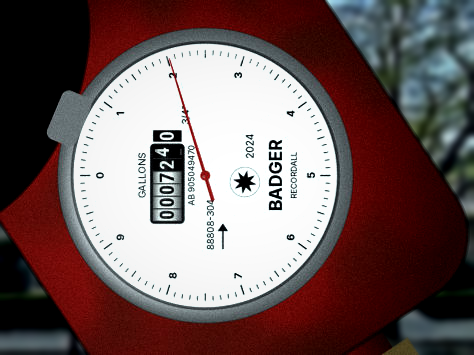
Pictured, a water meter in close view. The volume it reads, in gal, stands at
7242.0 gal
